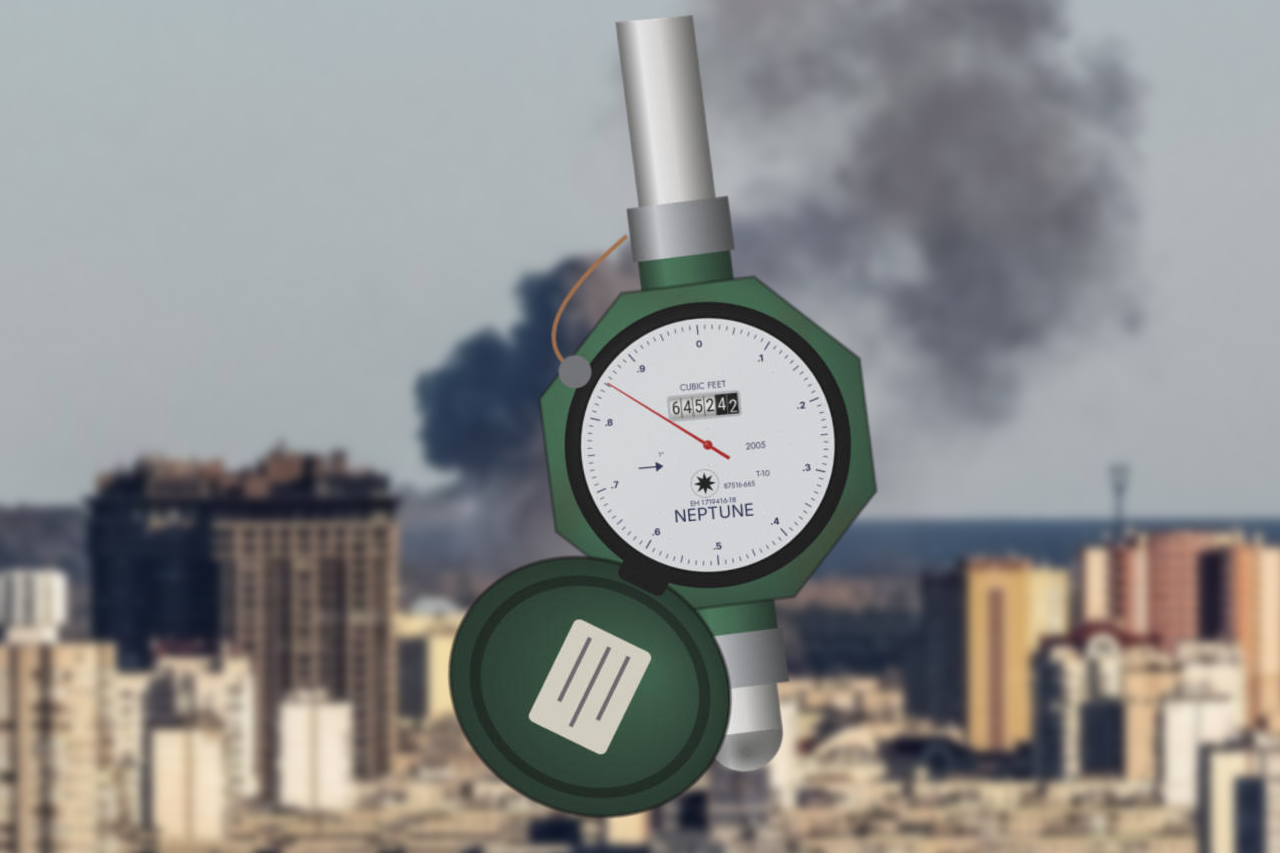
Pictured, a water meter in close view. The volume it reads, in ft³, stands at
645241.85 ft³
